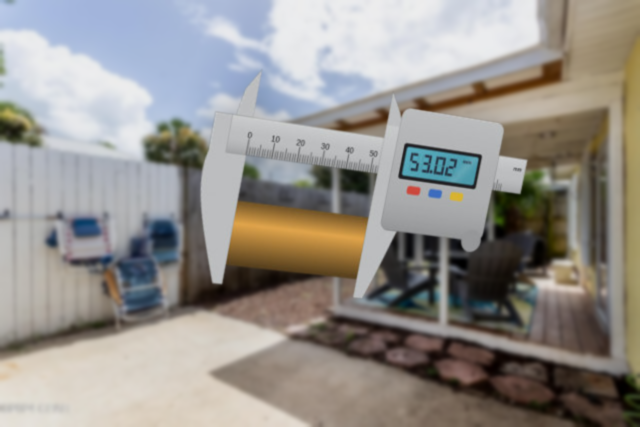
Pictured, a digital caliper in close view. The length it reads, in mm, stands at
53.02 mm
